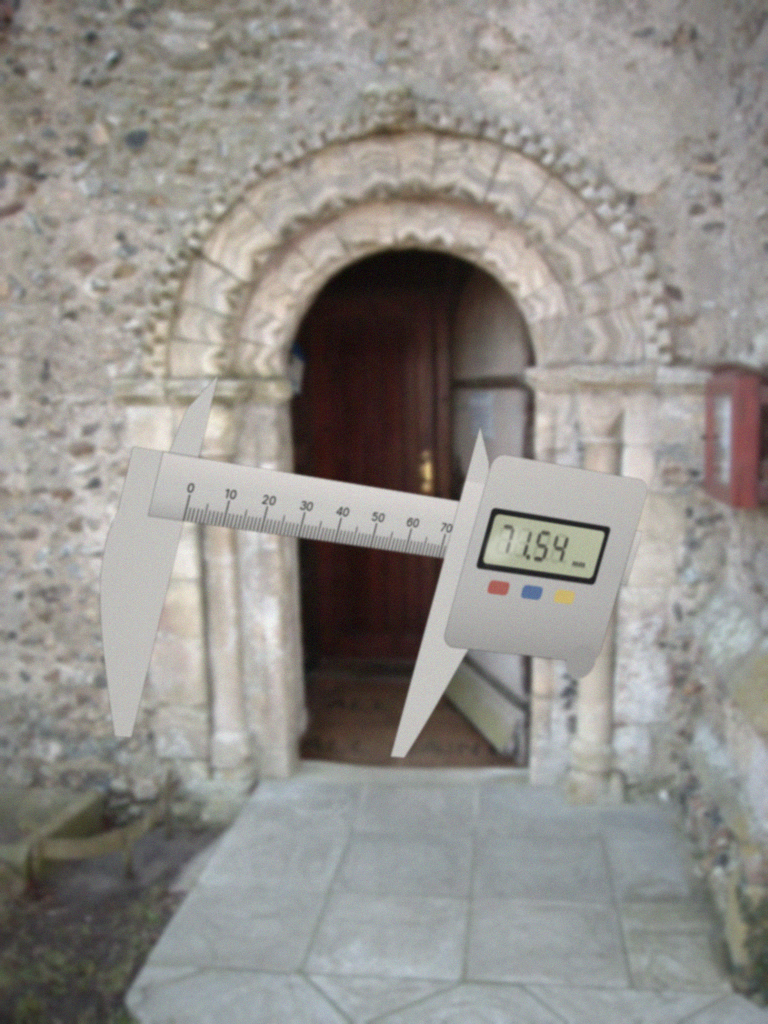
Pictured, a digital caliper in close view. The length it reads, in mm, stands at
71.54 mm
